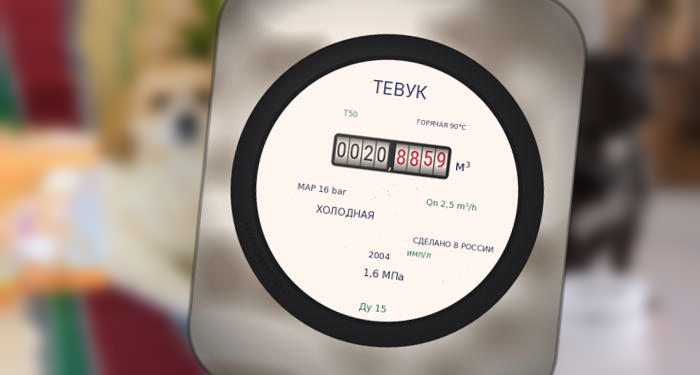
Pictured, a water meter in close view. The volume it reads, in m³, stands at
20.8859 m³
